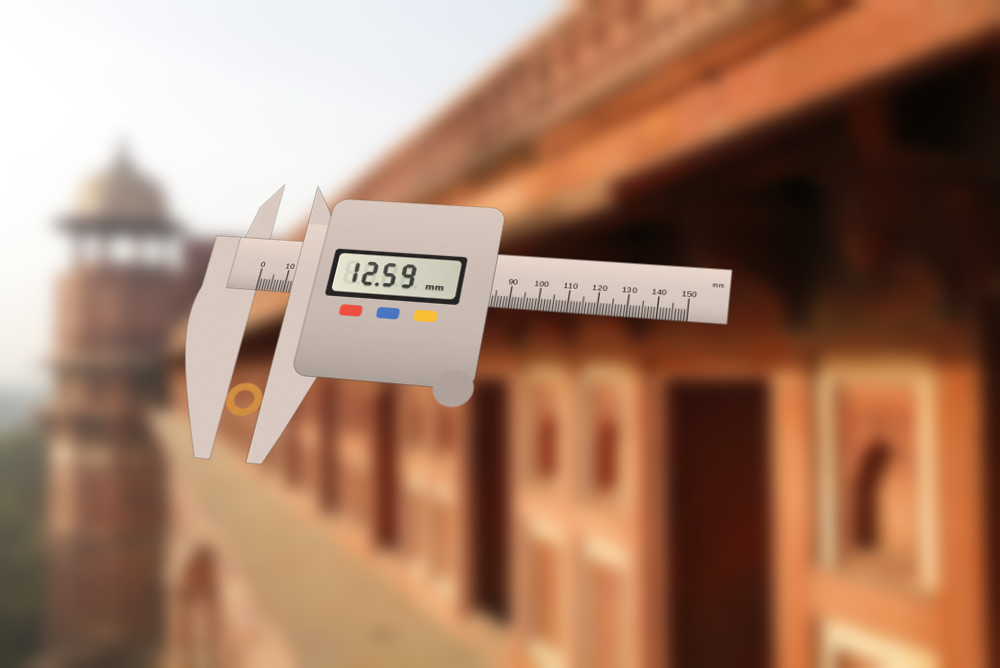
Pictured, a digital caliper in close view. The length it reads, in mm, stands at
12.59 mm
